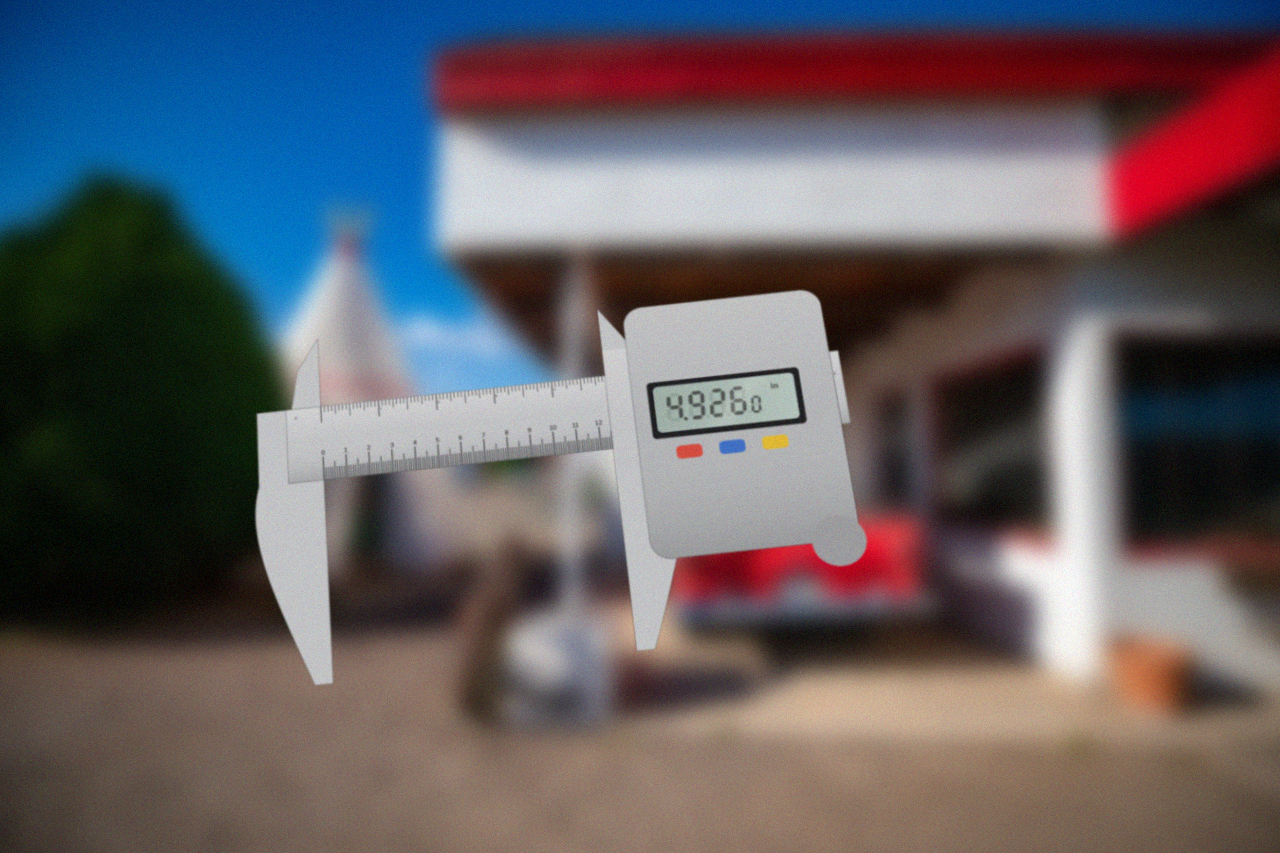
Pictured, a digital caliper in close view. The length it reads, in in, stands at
4.9260 in
